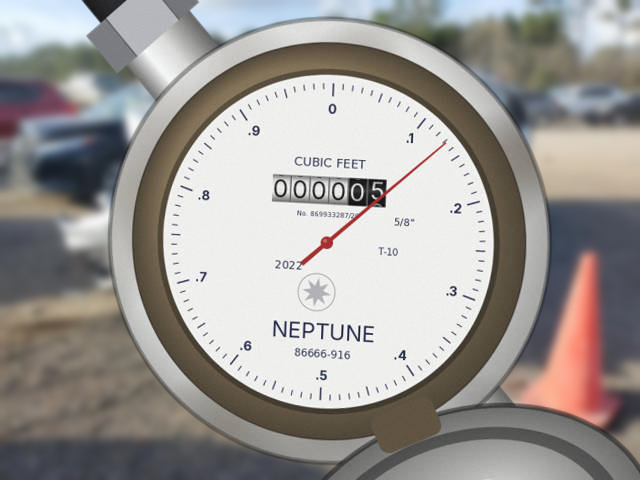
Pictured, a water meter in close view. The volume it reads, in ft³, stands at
5.13 ft³
